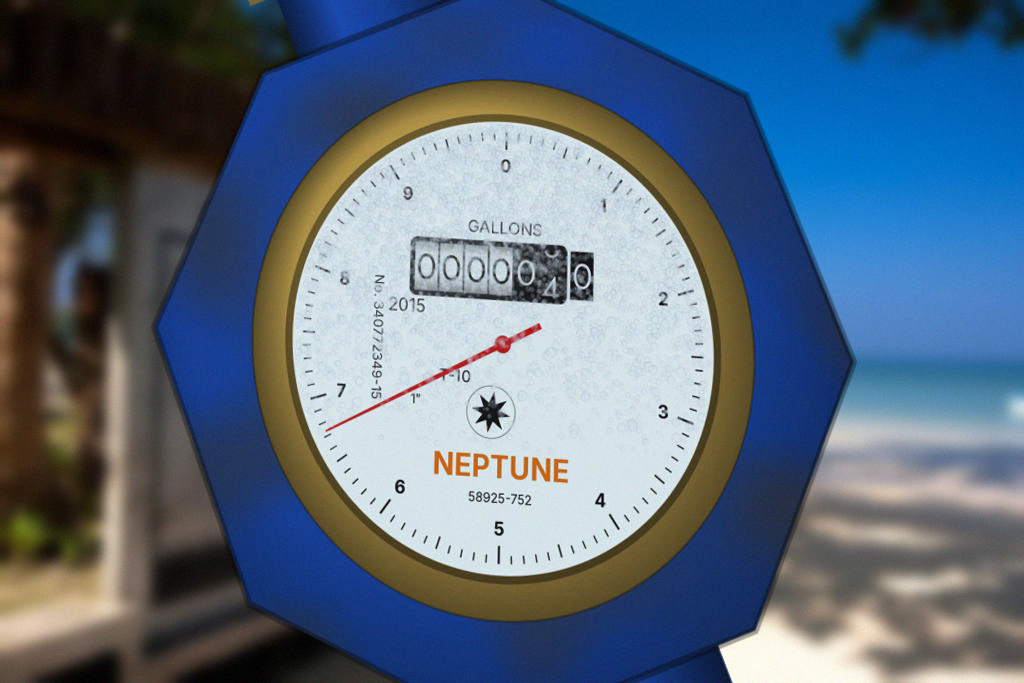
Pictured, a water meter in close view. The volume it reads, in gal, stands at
36.7 gal
